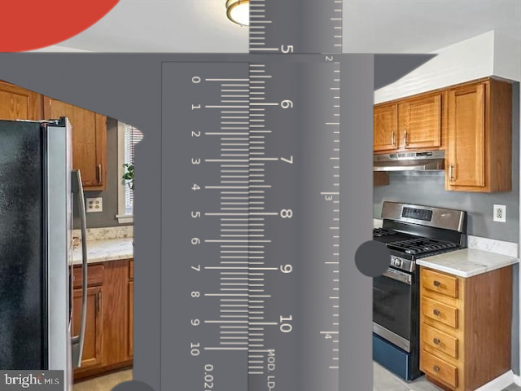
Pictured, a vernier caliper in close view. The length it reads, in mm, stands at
55.6 mm
